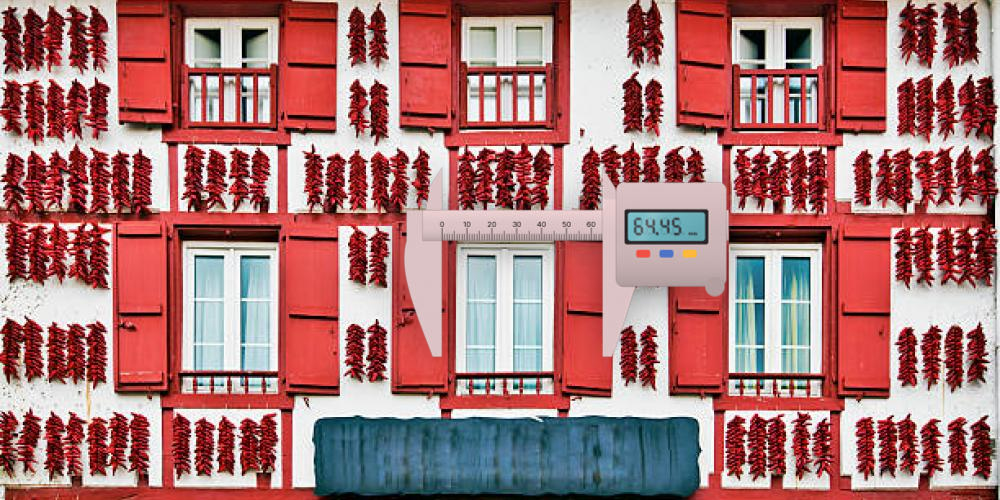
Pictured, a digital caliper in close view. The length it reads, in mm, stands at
64.45 mm
